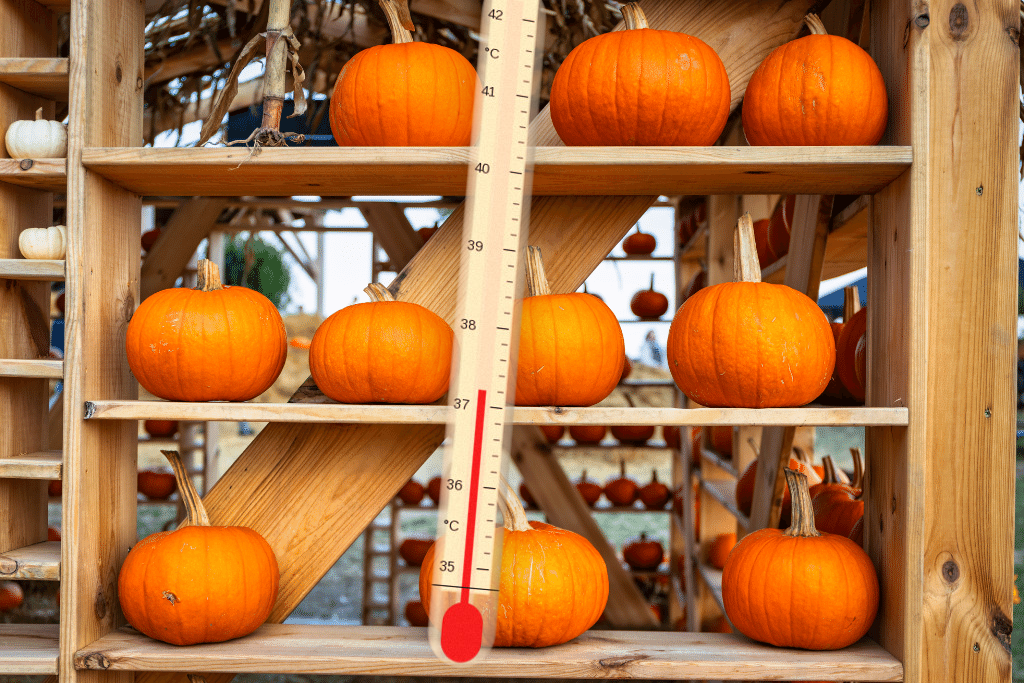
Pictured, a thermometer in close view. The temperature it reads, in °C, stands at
37.2 °C
